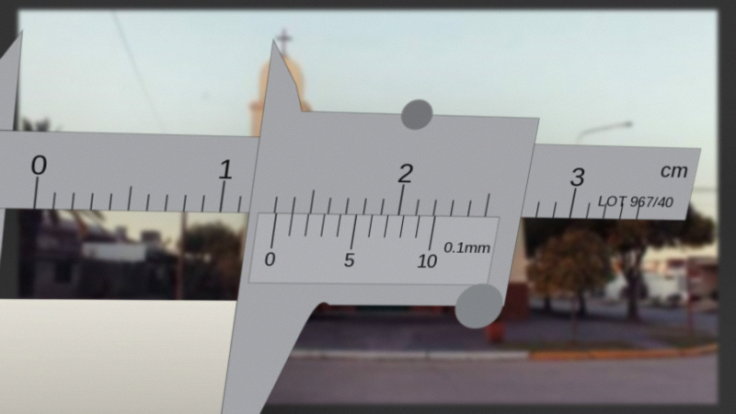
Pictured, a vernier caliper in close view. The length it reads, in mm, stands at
13.1 mm
